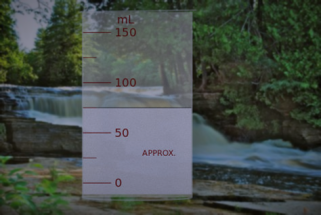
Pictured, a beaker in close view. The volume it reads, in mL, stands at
75 mL
